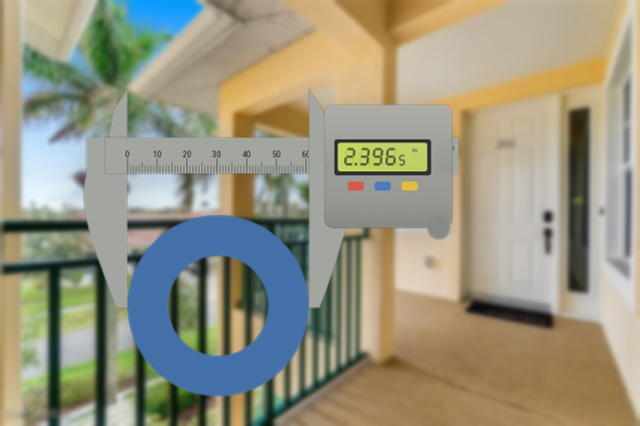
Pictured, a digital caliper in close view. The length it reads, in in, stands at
2.3965 in
